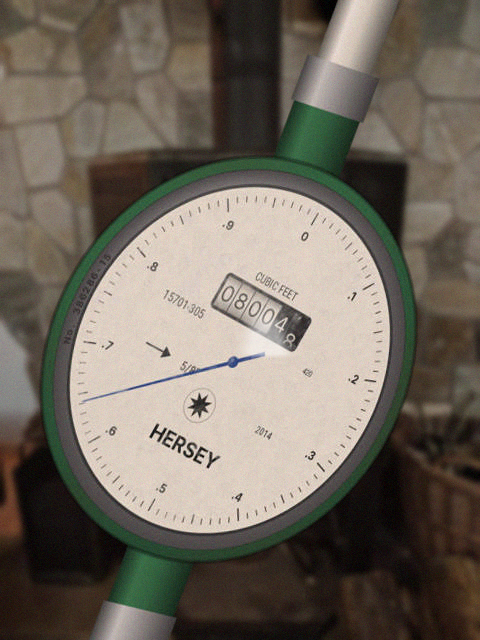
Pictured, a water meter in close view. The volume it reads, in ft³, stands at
80047.64 ft³
